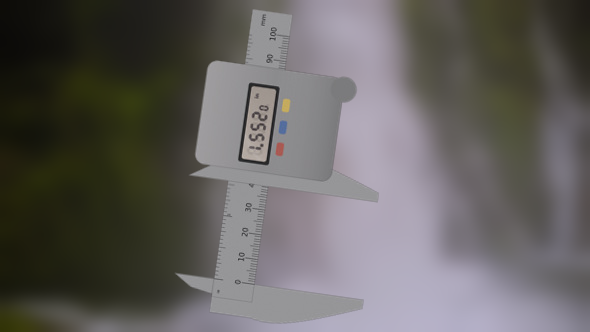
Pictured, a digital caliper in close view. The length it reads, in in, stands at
1.5520 in
